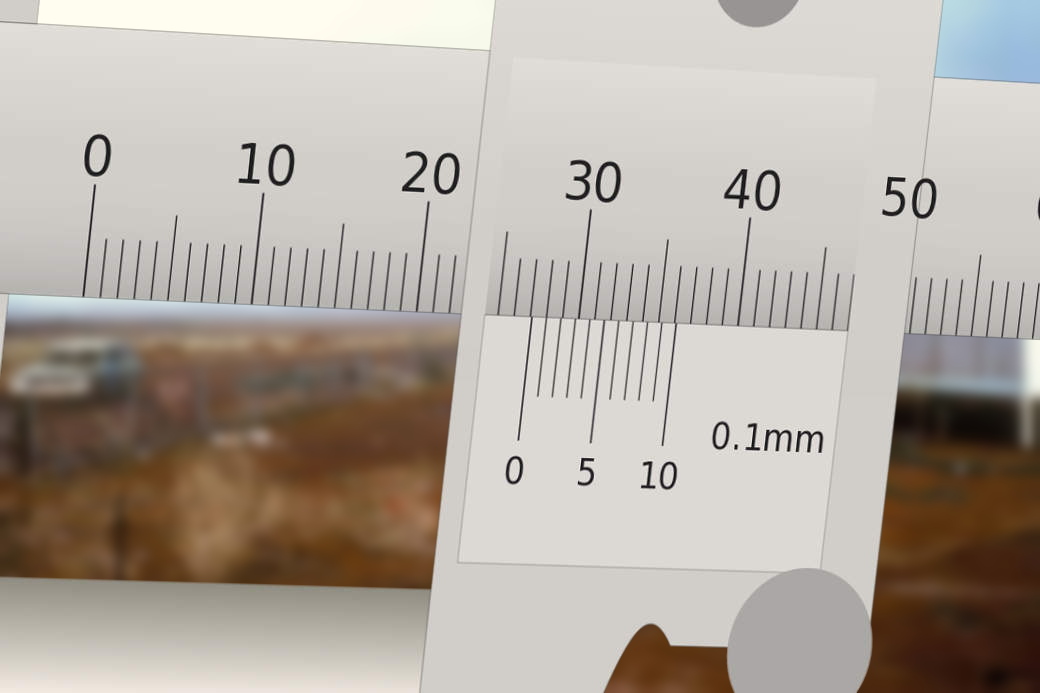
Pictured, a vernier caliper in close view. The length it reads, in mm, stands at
27.1 mm
